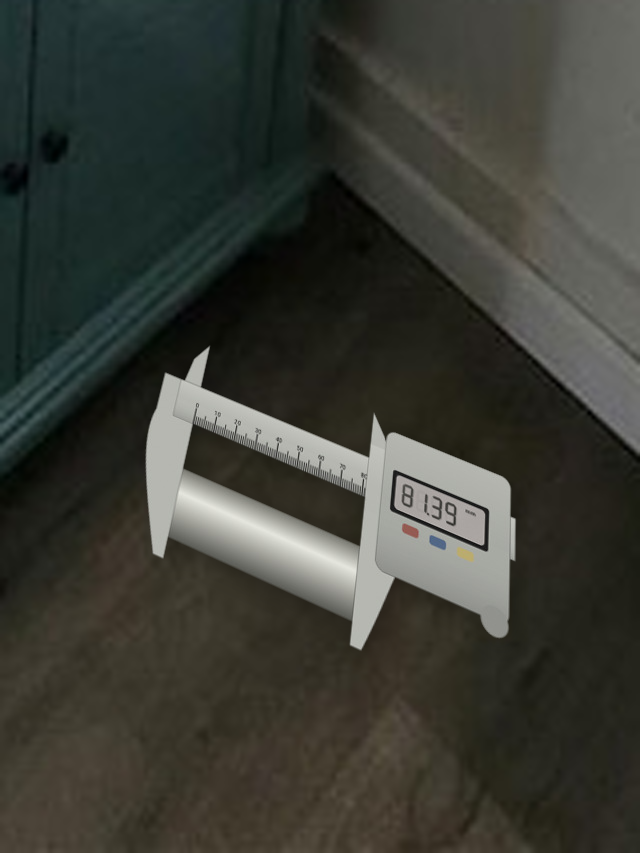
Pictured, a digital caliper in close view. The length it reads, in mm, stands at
81.39 mm
